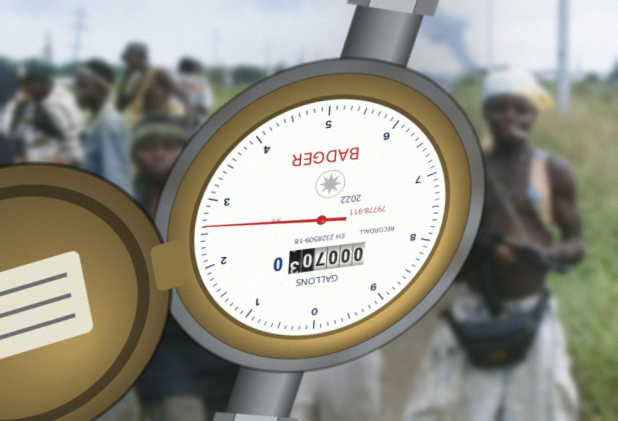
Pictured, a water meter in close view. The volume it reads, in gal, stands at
7032.6 gal
